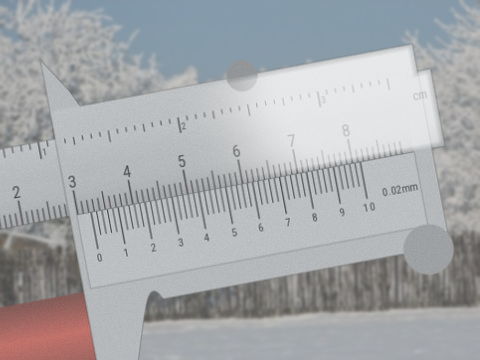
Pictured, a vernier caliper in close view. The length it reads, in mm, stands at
32.4 mm
